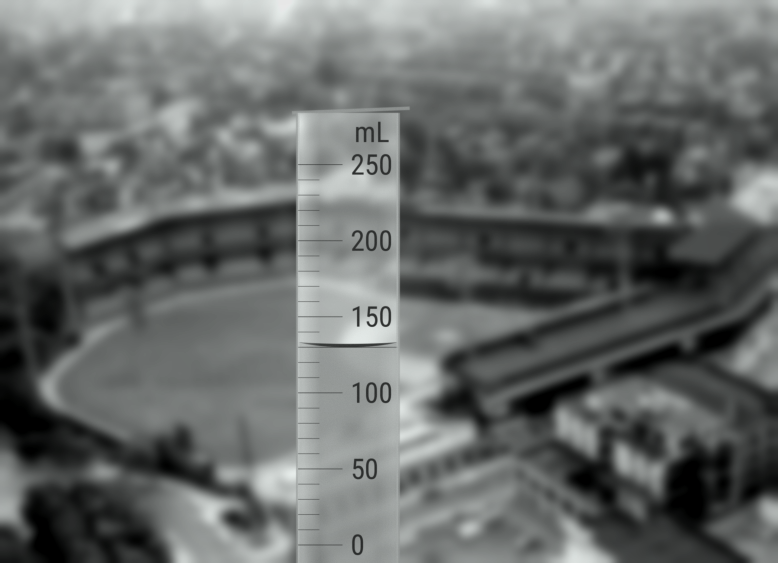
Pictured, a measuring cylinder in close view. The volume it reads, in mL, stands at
130 mL
